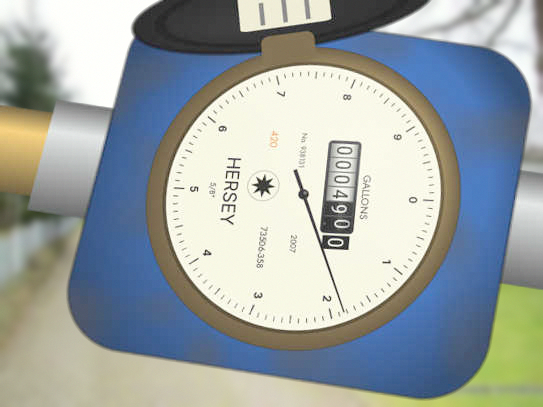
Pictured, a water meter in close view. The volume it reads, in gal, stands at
4901.8 gal
